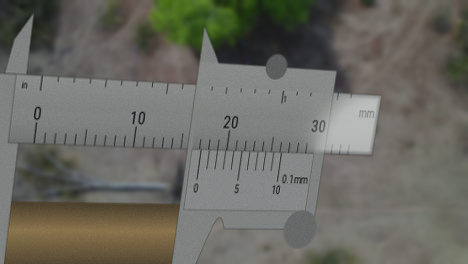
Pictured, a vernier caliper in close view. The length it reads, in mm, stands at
17.2 mm
